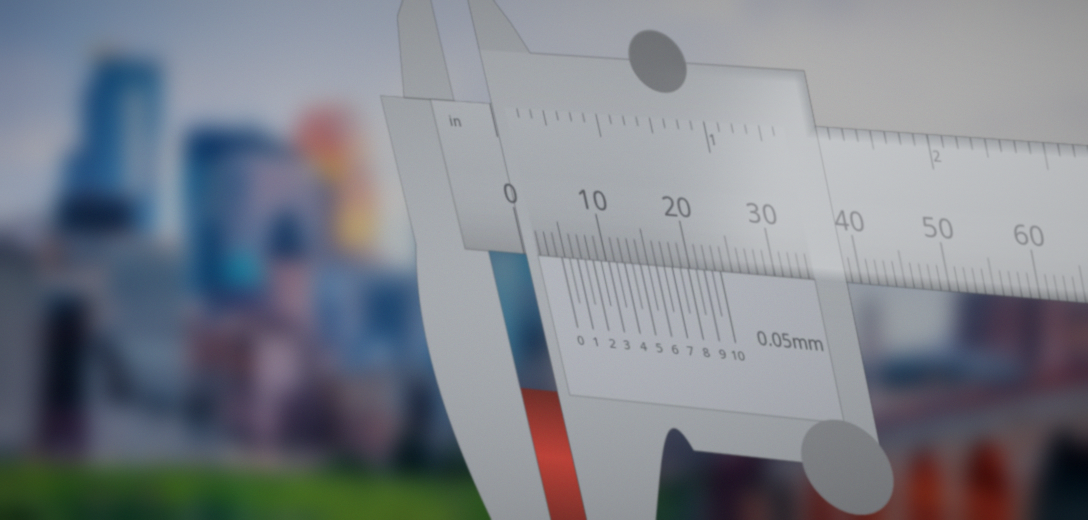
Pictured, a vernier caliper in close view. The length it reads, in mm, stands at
4.6 mm
